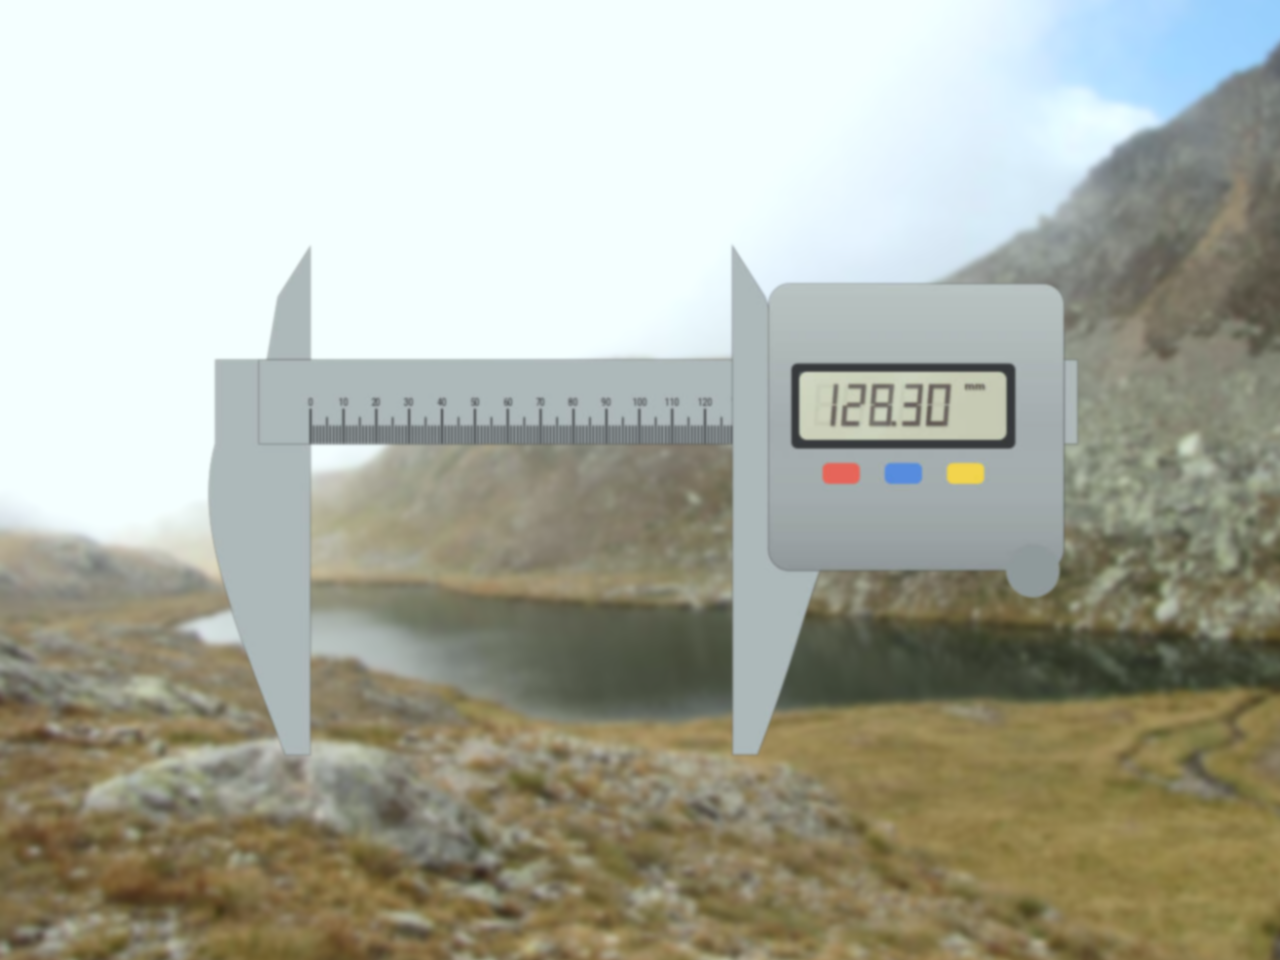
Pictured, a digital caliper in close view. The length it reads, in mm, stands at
128.30 mm
